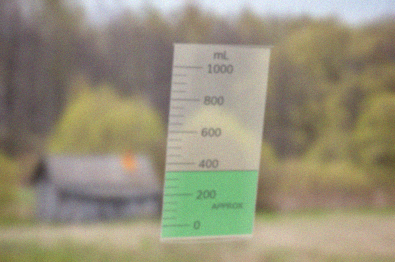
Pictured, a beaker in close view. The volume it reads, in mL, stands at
350 mL
